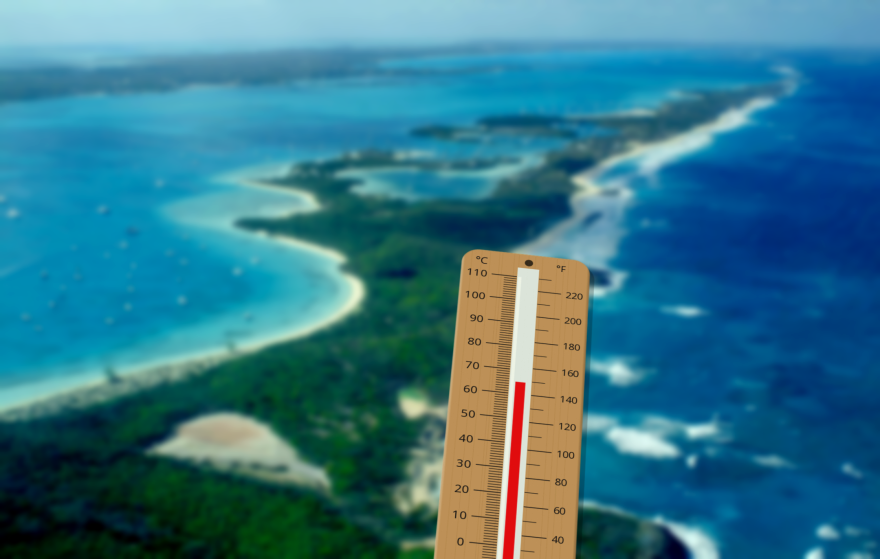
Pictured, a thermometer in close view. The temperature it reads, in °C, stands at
65 °C
